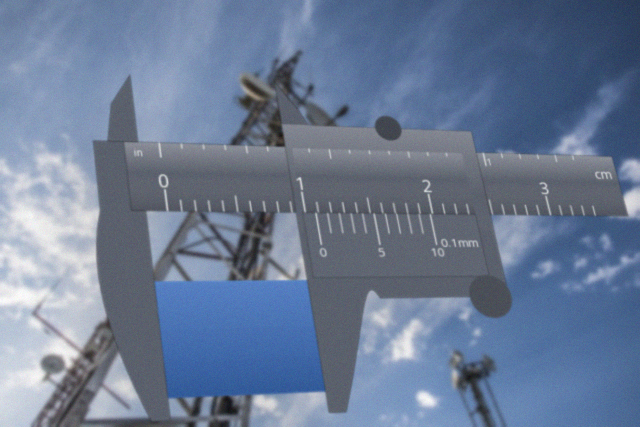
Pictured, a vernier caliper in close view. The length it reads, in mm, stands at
10.8 mm
